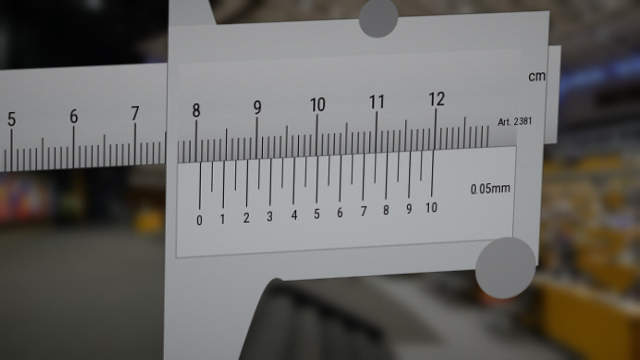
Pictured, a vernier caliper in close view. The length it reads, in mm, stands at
80.8 mm
